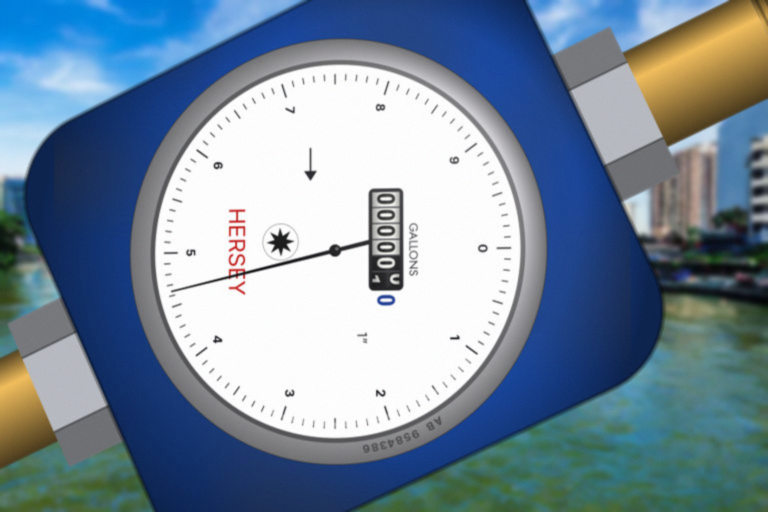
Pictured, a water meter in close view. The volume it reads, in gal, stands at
4.6 gal
